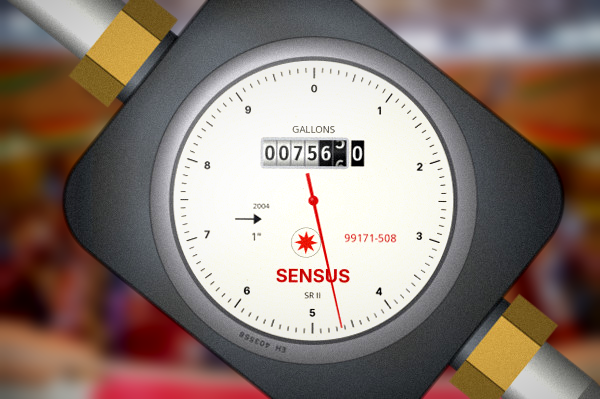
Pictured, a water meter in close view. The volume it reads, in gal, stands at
75654.6 gal
